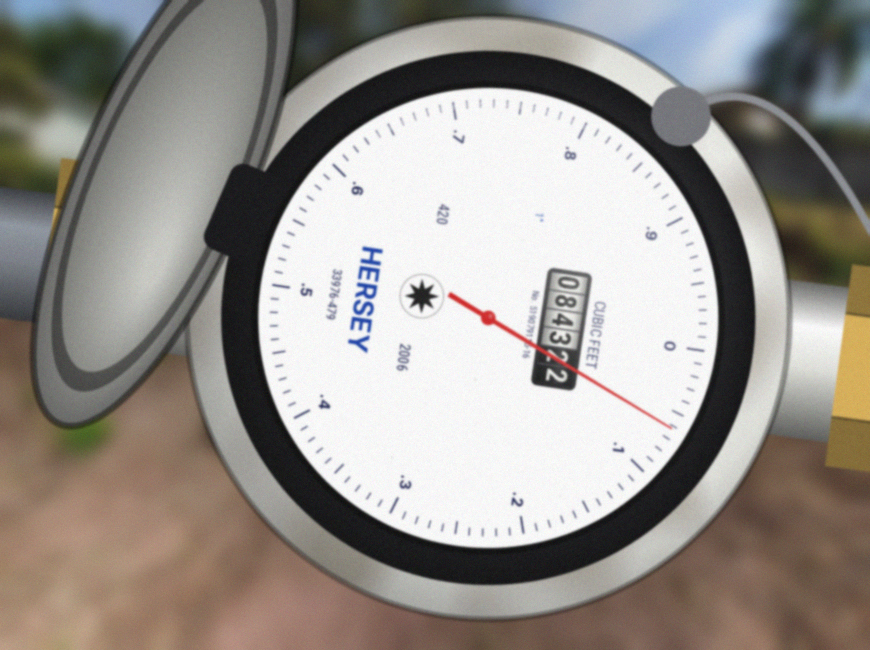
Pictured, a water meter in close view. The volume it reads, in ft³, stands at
84322.06 ft³
